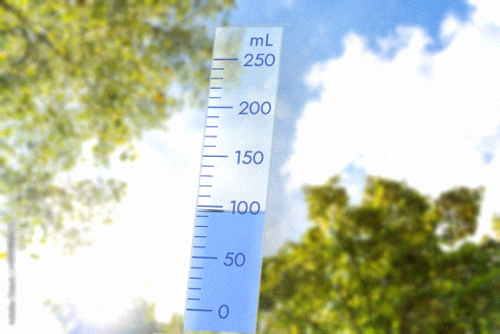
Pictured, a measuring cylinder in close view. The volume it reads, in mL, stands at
95 mL
